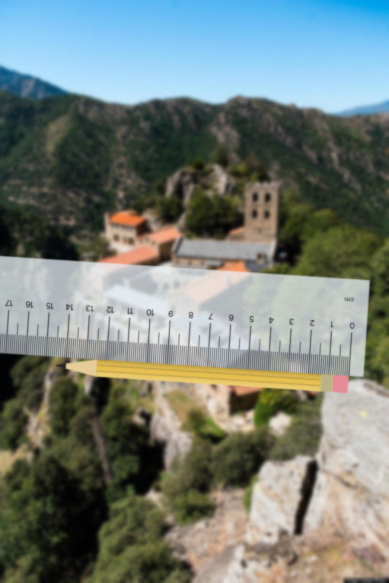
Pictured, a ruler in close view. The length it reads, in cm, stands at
14.5 cm
